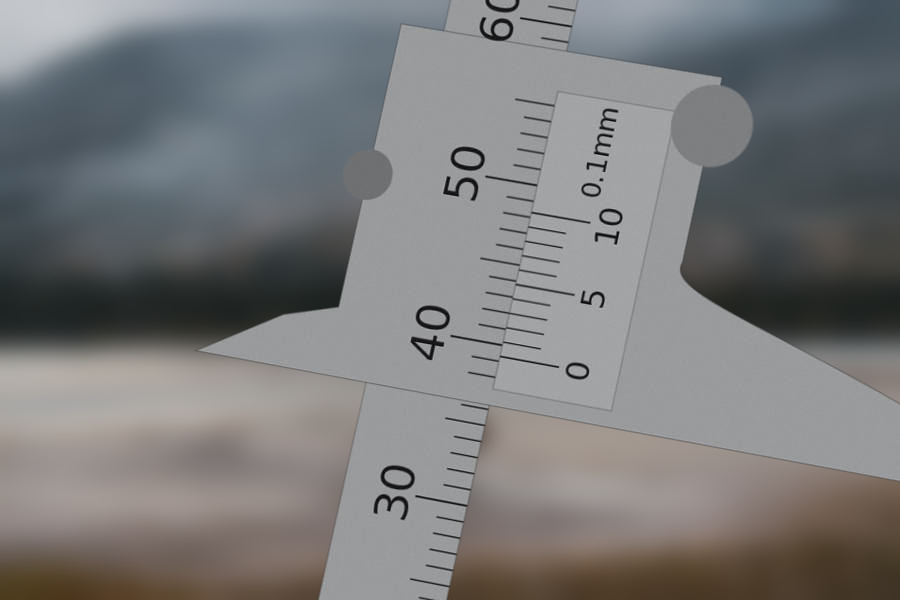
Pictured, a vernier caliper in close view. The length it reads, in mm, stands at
39.3 mm
